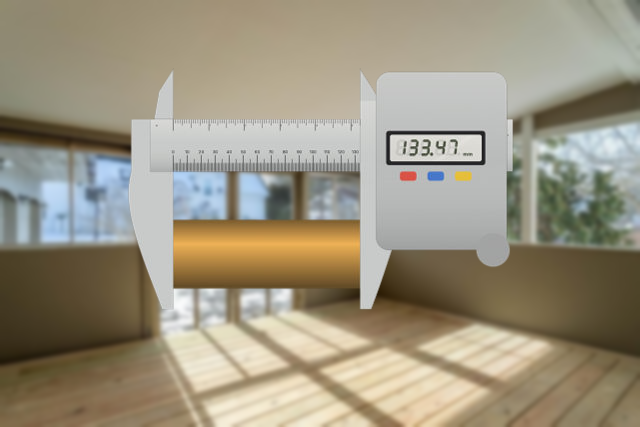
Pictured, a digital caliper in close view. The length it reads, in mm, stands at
133.47 mm
